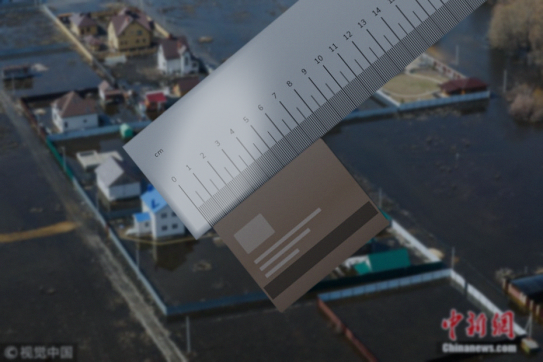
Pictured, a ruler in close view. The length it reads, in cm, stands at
7.5 cm
